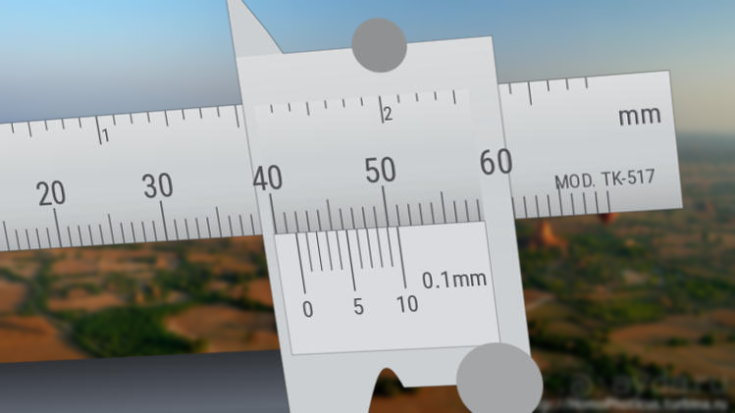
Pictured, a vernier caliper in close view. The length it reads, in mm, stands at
41.8 mm
